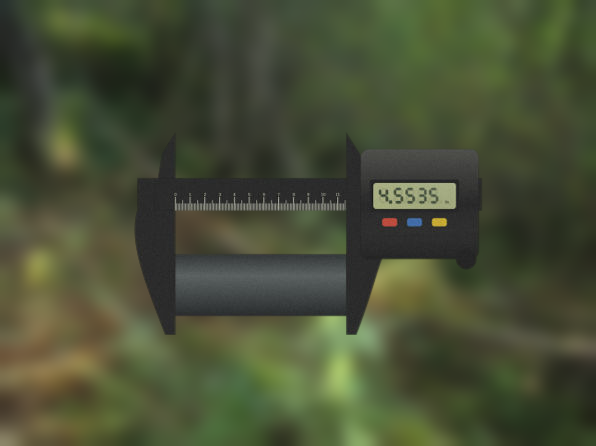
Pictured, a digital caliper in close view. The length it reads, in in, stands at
4.5535 in
